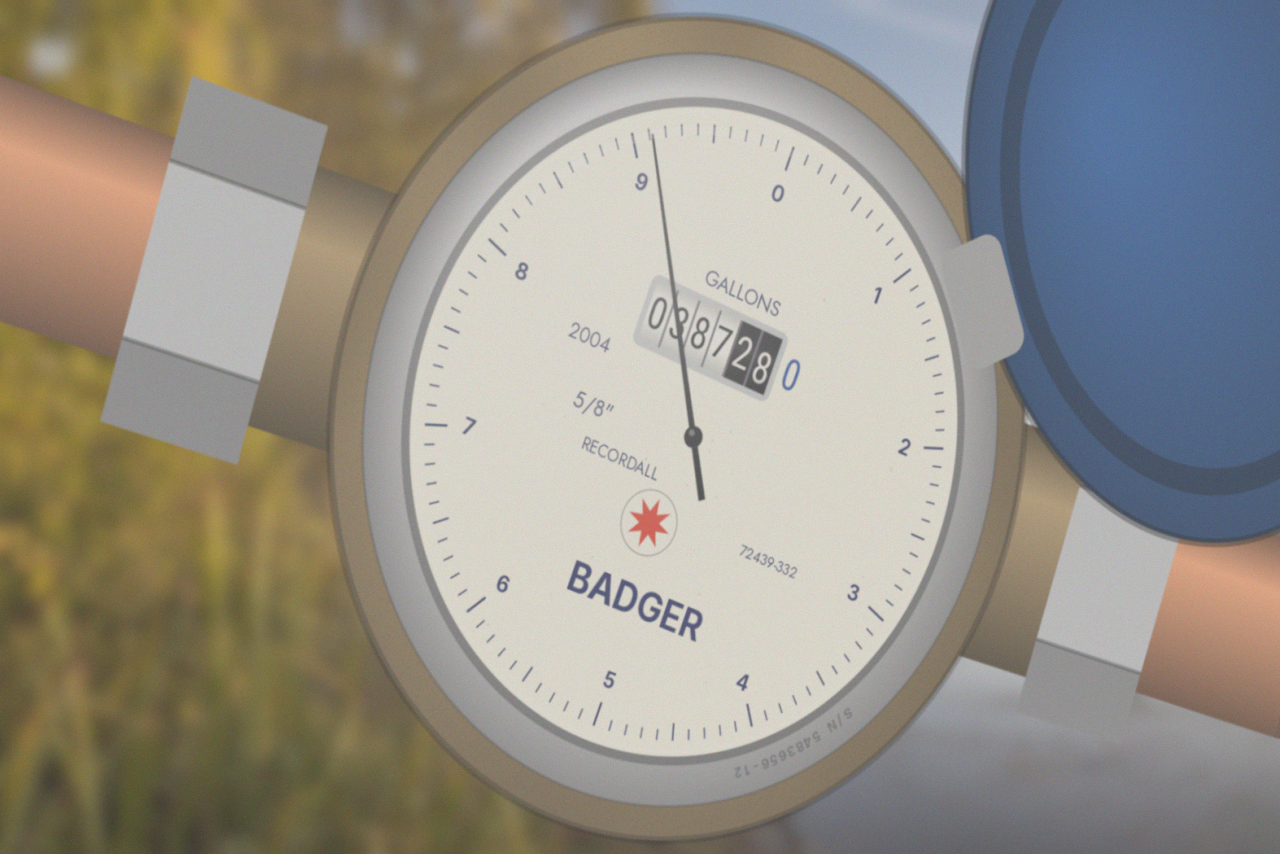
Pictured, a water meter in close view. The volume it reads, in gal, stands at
387279.1 gal
